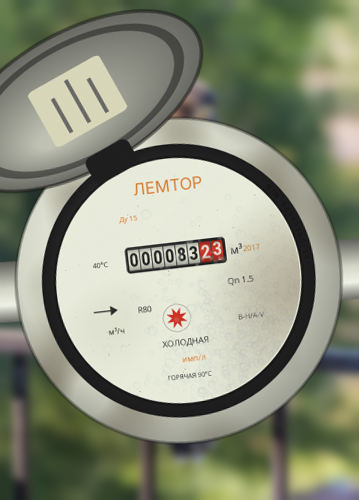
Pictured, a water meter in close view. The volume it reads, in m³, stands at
83.23 m³
